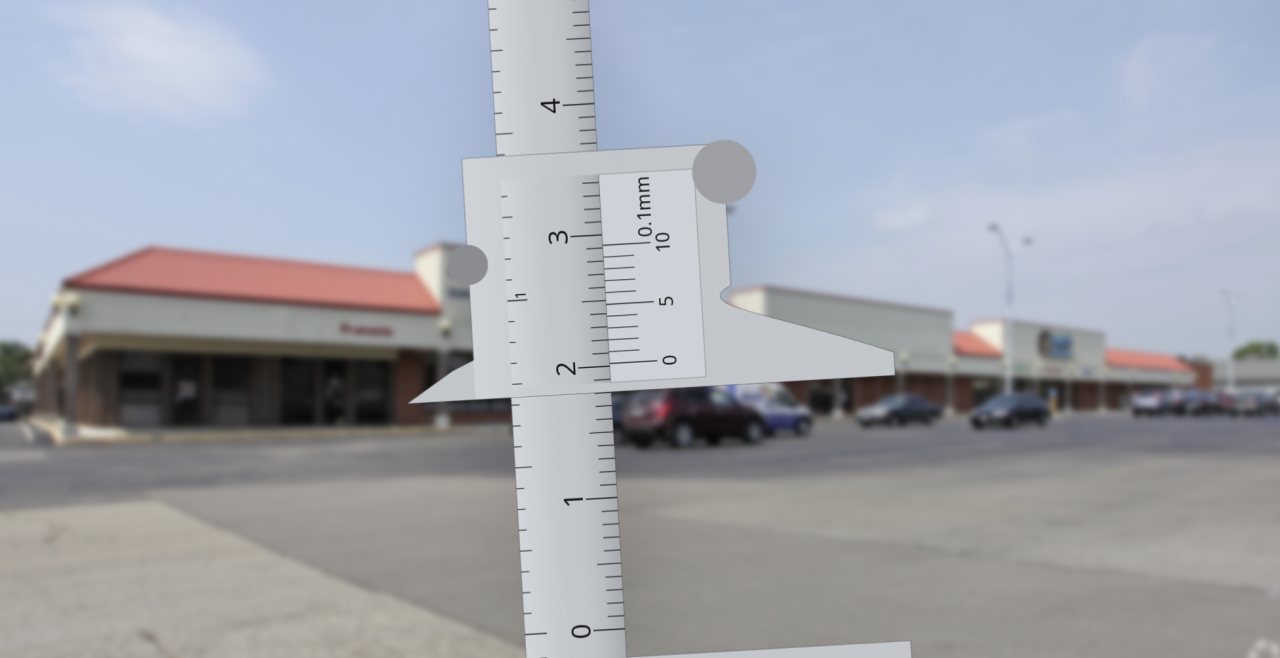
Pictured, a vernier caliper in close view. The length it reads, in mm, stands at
20.2 mm
